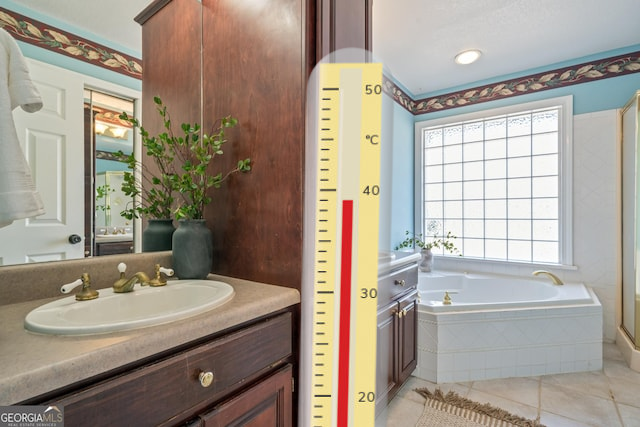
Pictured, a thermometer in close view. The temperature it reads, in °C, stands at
39 °C
